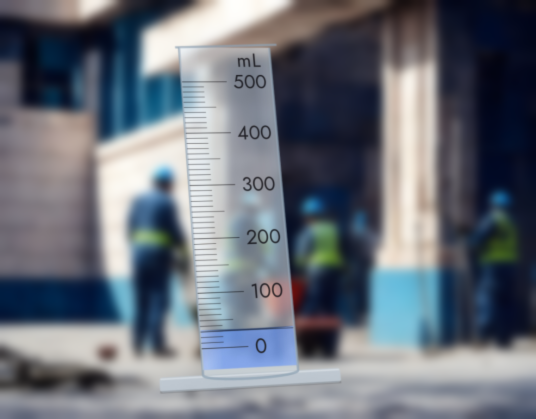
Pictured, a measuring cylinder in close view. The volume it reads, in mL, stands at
30 mL
